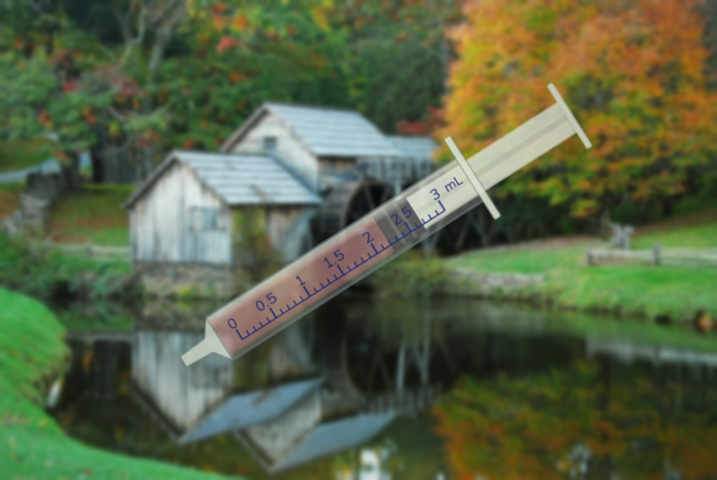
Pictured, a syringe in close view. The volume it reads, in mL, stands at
2.2 mL
